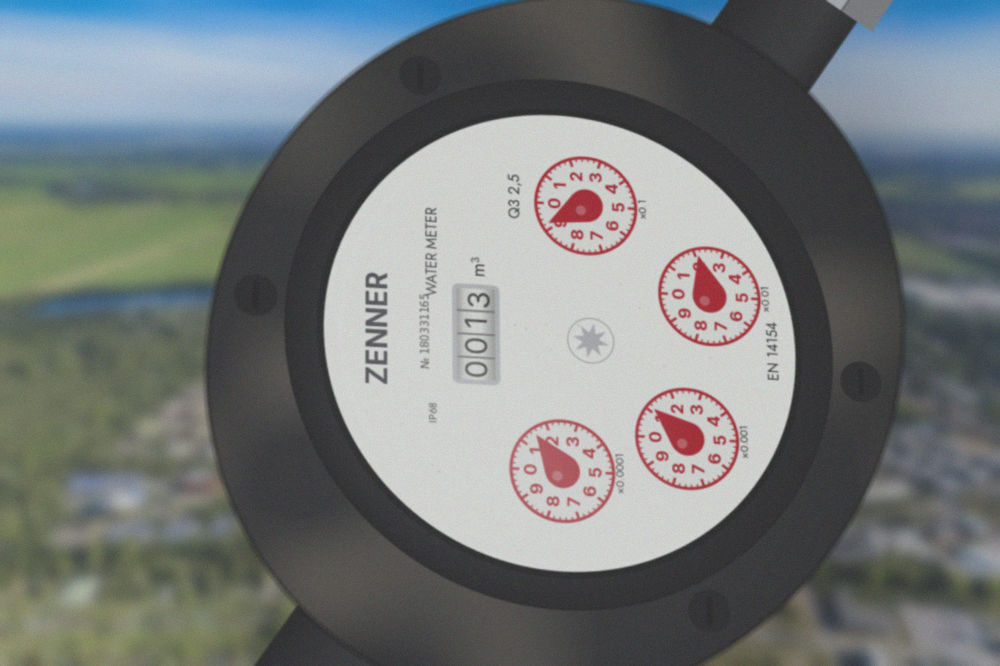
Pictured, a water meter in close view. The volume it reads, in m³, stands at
12.9211 m³
